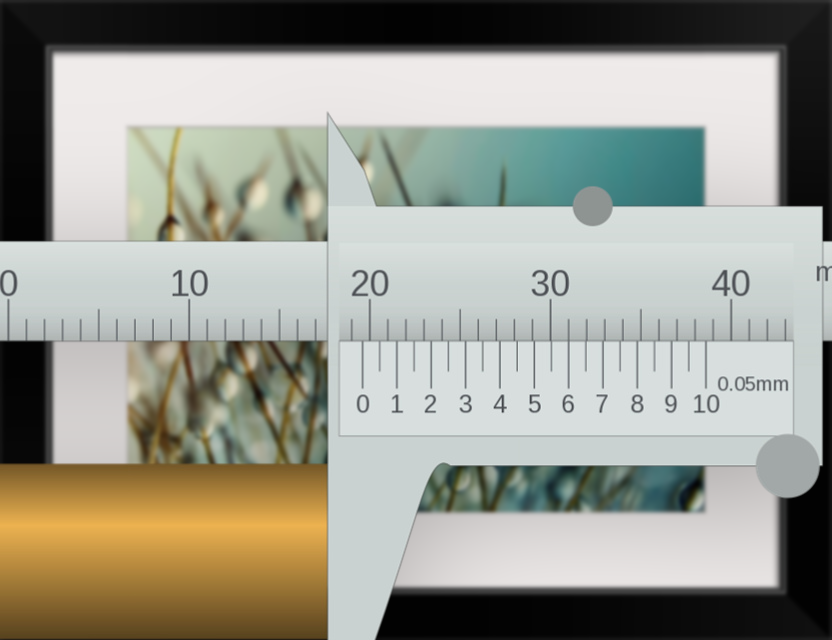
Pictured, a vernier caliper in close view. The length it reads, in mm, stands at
19.6 mm
